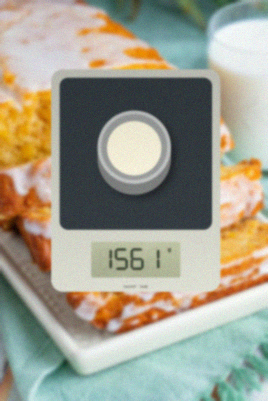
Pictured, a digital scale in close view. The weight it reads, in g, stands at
1561 g
